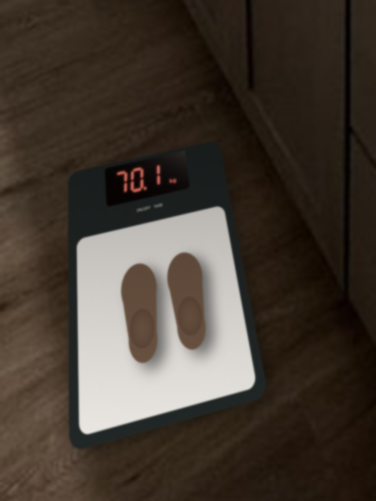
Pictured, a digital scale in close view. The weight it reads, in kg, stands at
70.1 kg
